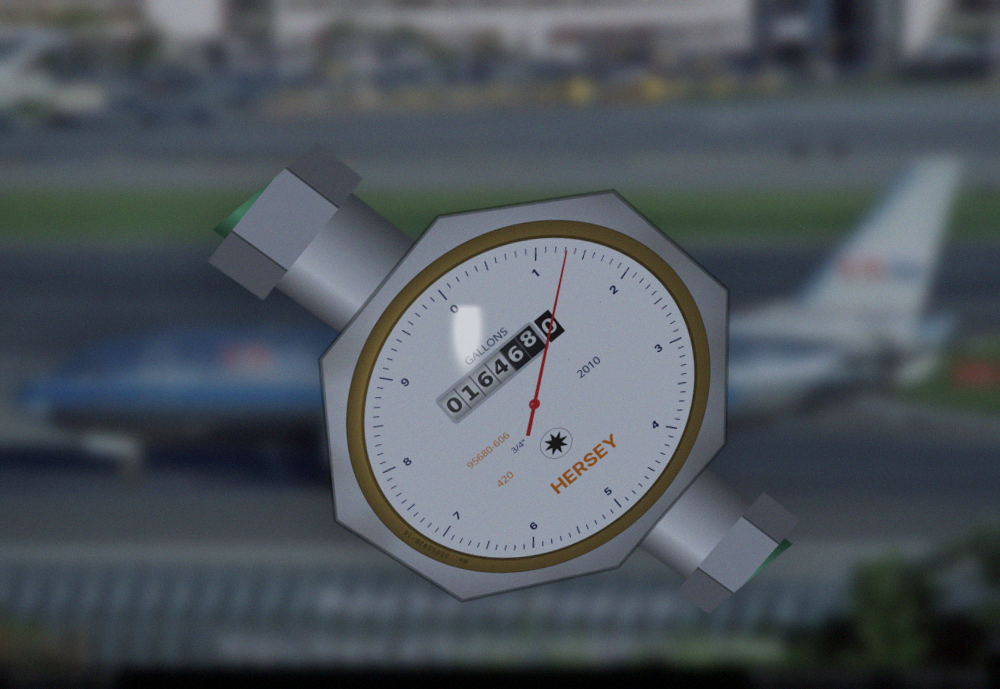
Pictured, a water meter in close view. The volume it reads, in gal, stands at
164681.3 gal
